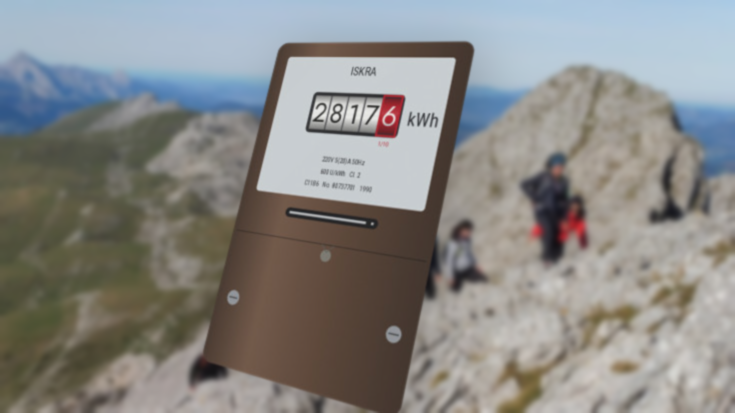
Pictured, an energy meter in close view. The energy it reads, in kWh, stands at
2817.6 kWh
